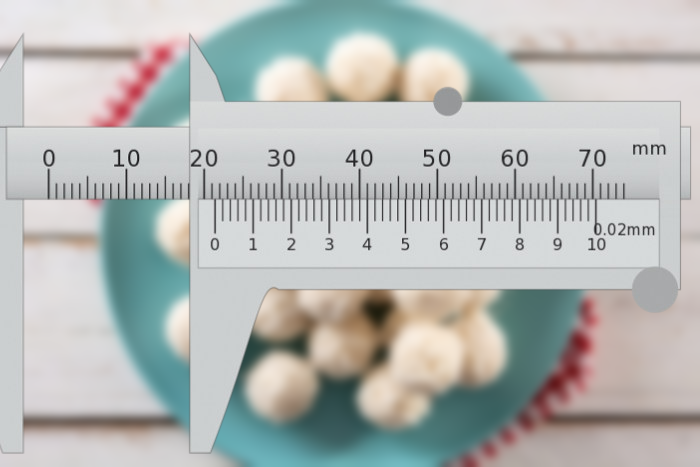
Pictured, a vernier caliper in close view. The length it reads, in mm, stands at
21.4 mm
